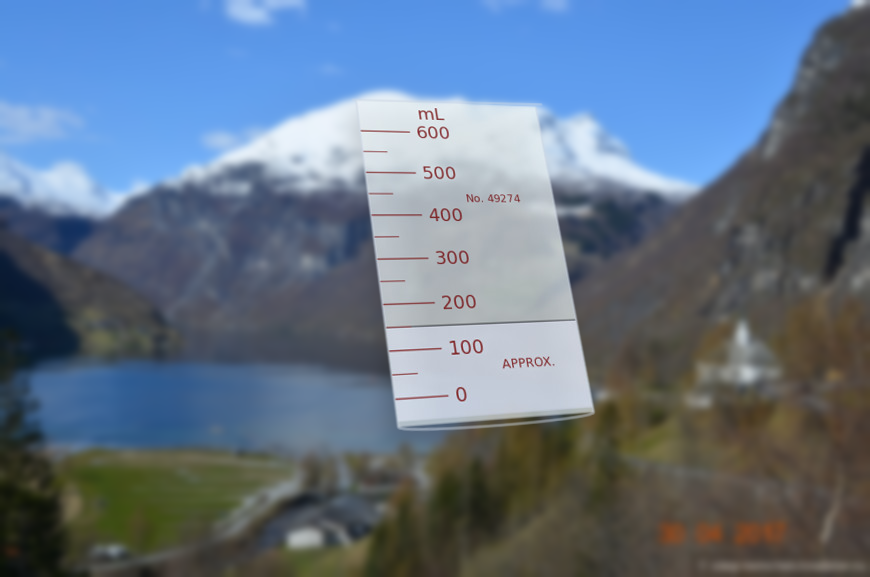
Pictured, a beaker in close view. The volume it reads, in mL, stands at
150 mL
